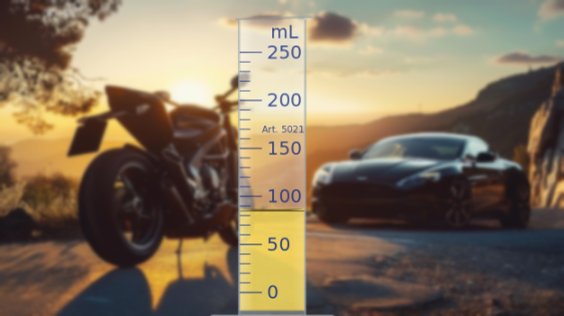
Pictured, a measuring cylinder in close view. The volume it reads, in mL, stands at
85 mL
